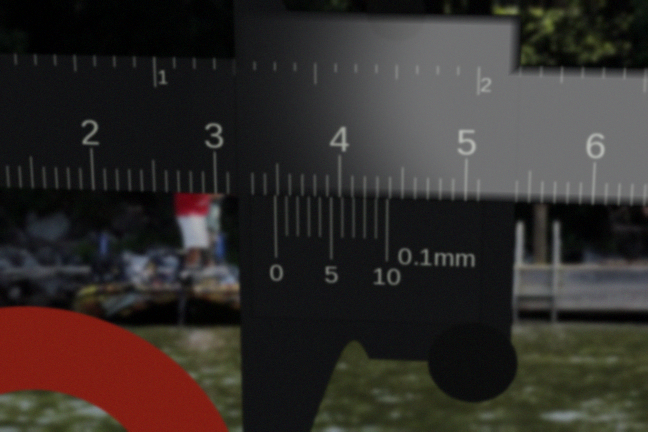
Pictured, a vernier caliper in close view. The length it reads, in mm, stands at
34.8 mm
